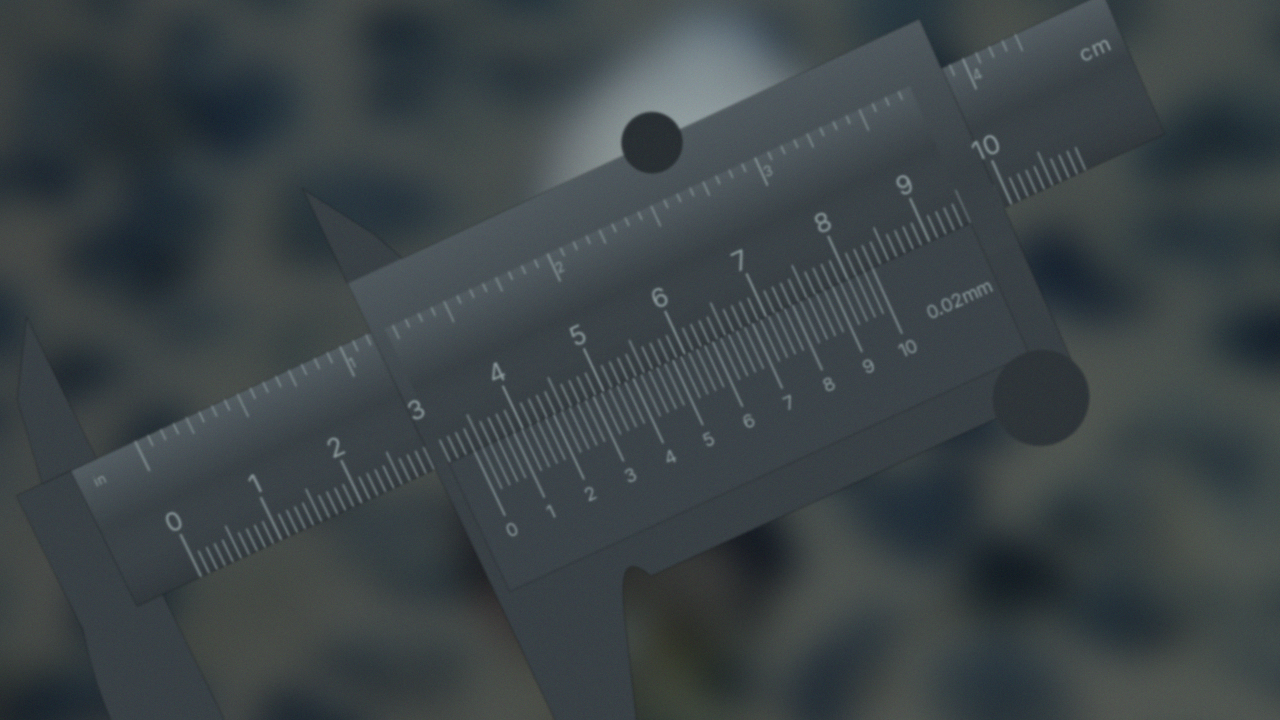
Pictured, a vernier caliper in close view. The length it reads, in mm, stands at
34.0 mm
